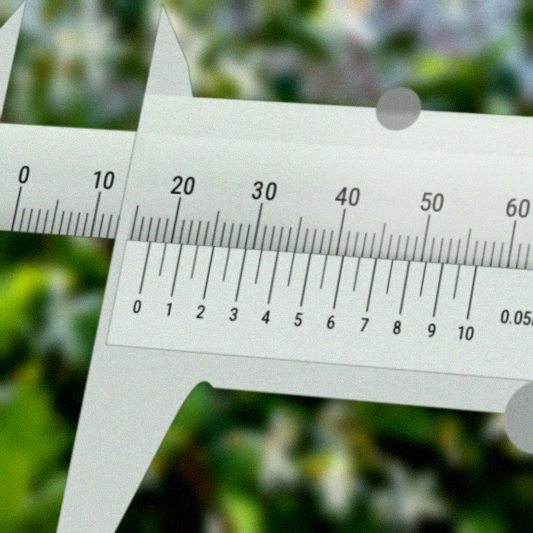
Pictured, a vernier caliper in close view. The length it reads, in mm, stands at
17.4 mm
